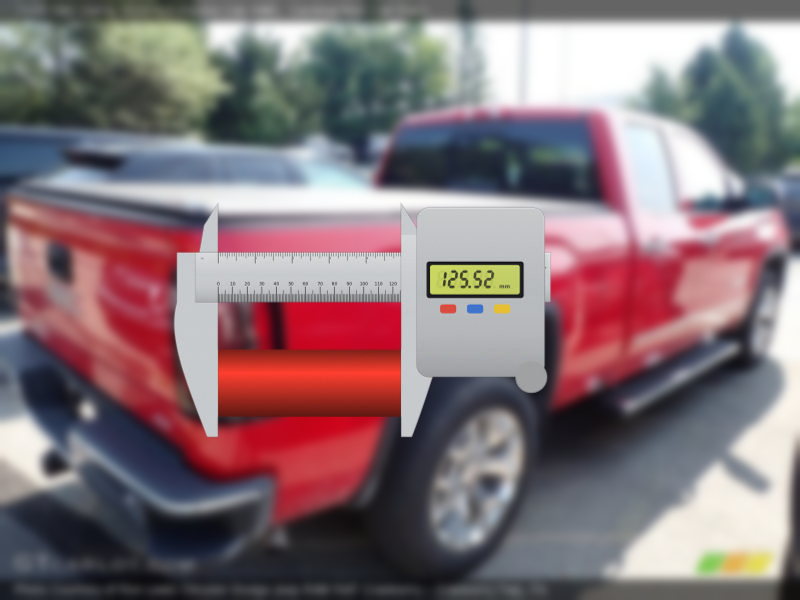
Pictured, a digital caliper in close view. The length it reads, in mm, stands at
125.52 mm
